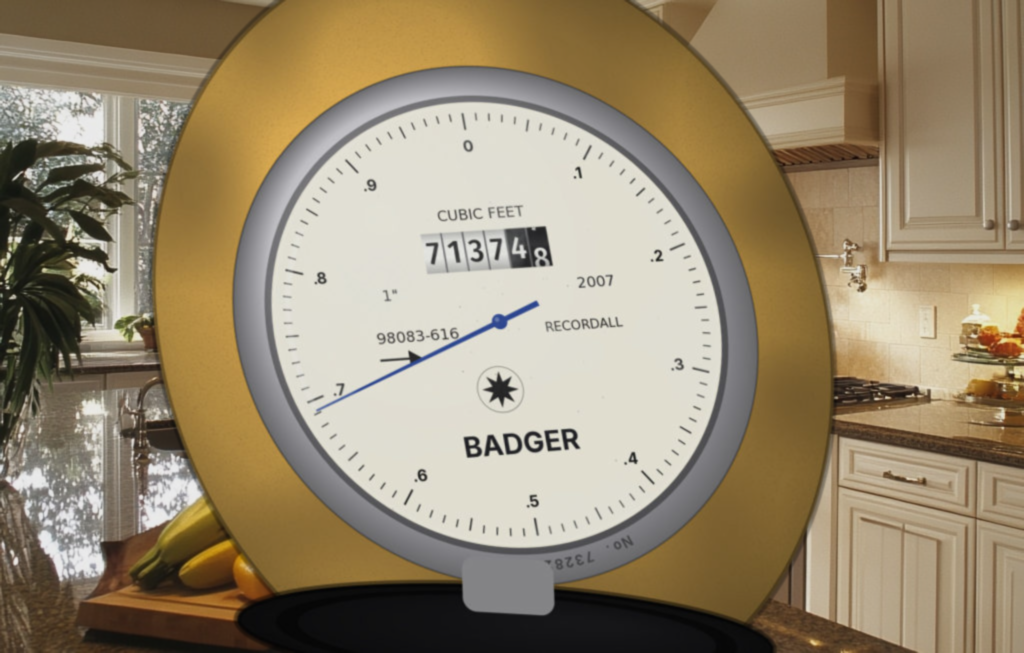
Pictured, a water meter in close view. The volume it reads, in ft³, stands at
713747.69 ft³
